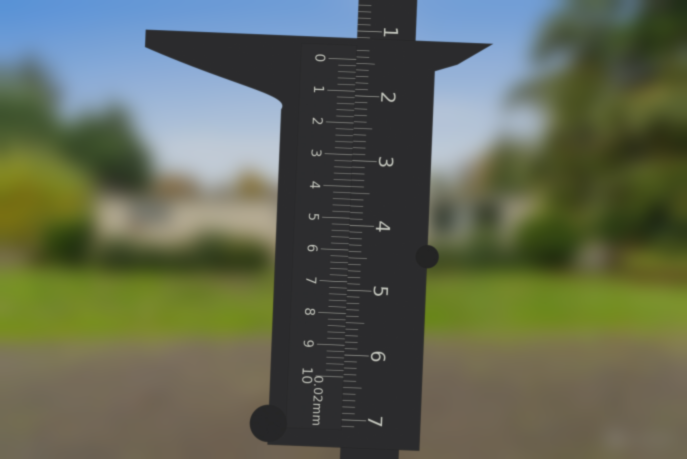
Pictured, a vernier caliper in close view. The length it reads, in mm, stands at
14.4 mm
